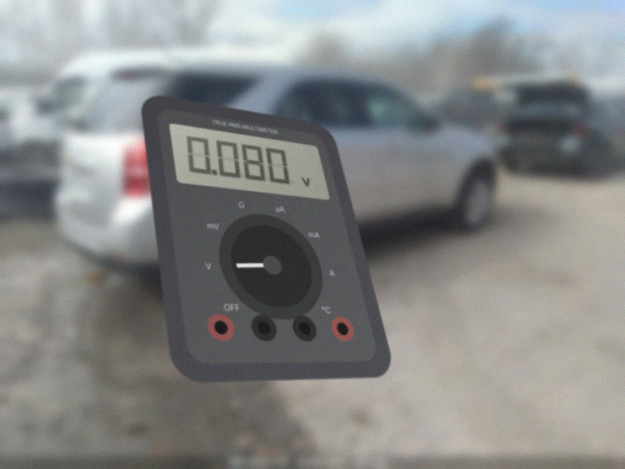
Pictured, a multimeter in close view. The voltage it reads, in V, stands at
0.080 V
